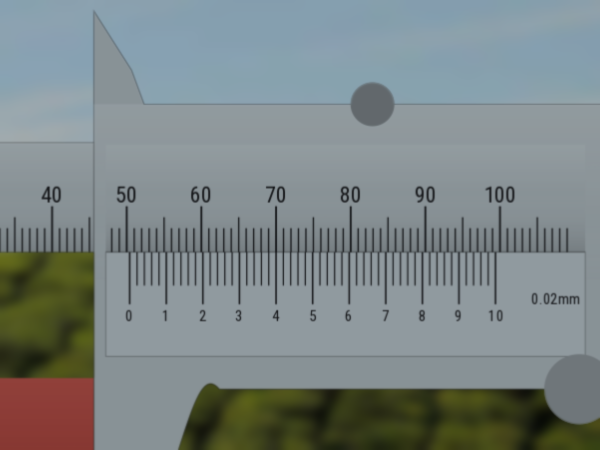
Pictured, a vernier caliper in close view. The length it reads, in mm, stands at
50.4 mm
